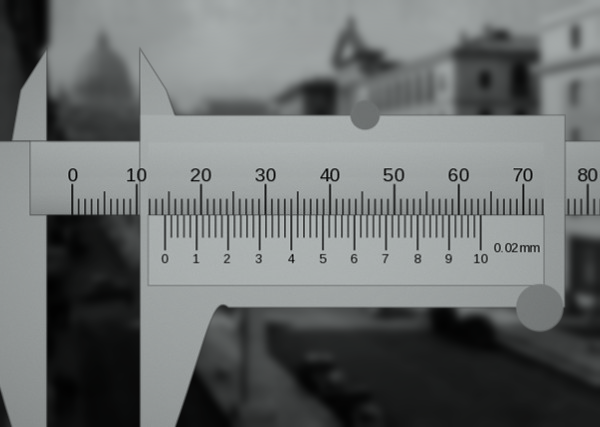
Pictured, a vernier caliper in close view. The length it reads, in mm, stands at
14.4 mm
